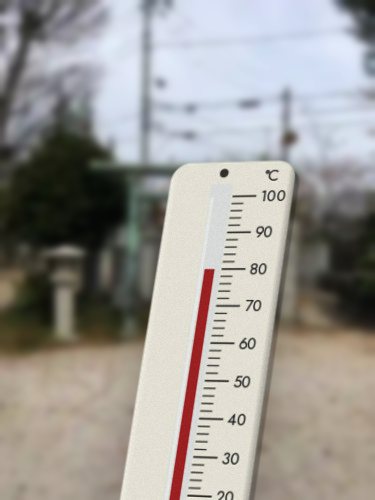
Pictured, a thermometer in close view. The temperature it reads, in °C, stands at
80 °C
